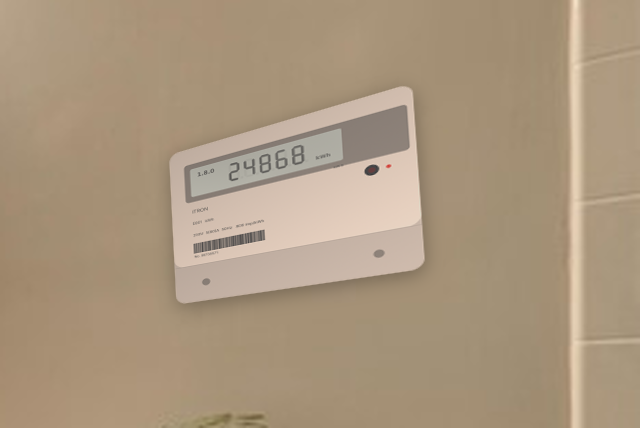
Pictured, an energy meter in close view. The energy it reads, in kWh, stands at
24868 kWh
